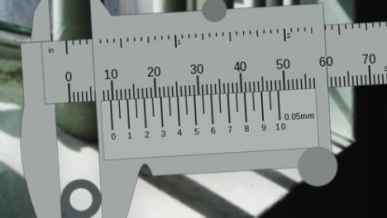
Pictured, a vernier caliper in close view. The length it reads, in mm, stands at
9.5 mm
